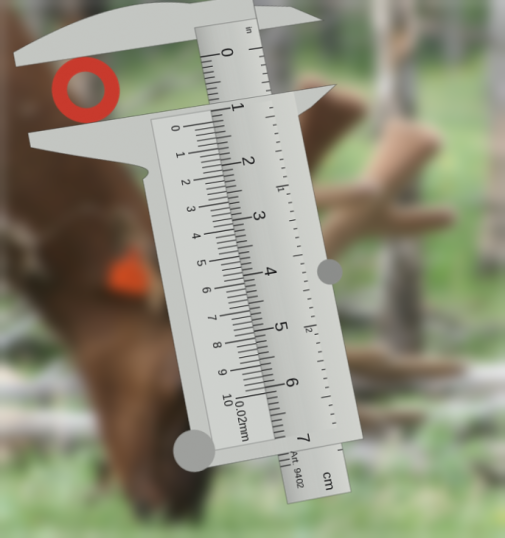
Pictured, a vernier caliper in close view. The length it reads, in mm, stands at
12.0 mm
